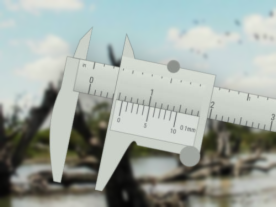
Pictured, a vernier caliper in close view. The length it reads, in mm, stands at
5.6 mm
